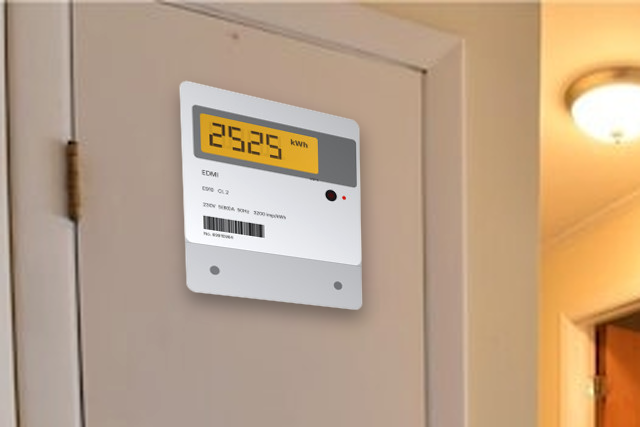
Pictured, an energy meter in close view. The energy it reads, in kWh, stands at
2525 kWh
